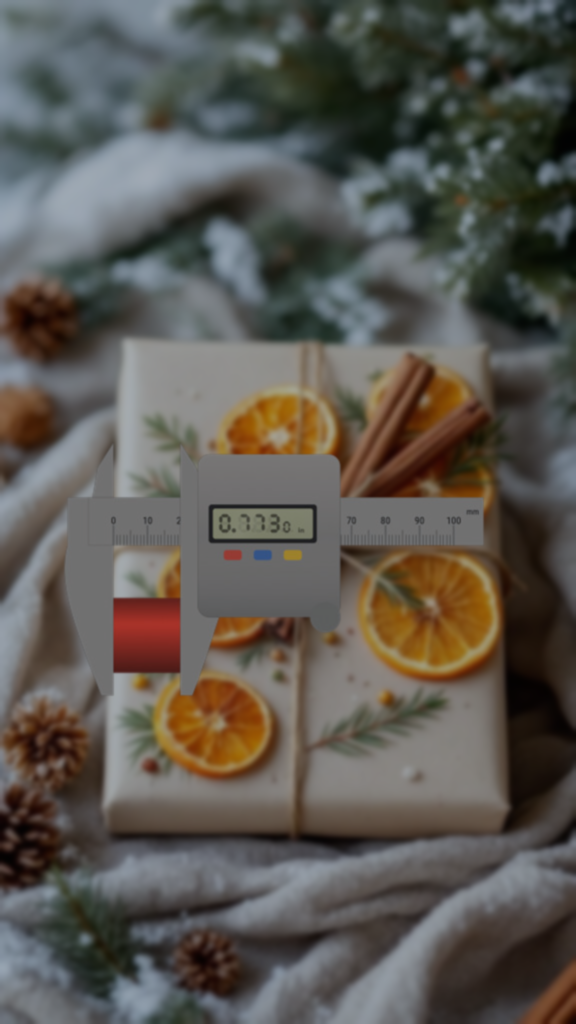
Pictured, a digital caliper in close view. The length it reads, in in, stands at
0.7730 in
